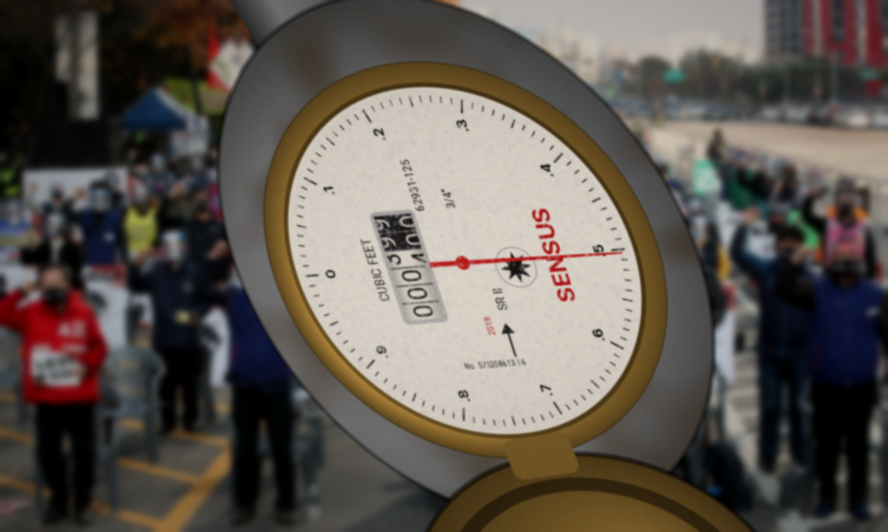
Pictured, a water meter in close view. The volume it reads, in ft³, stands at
399.50 ft³
